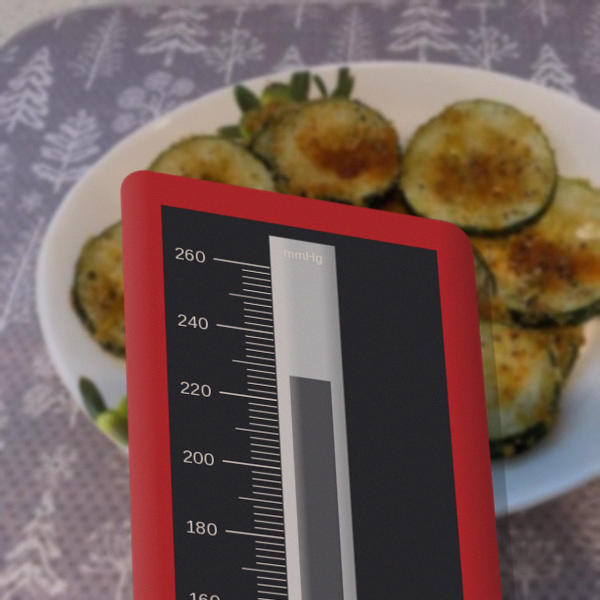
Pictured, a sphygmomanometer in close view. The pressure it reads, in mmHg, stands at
228 mmHg
